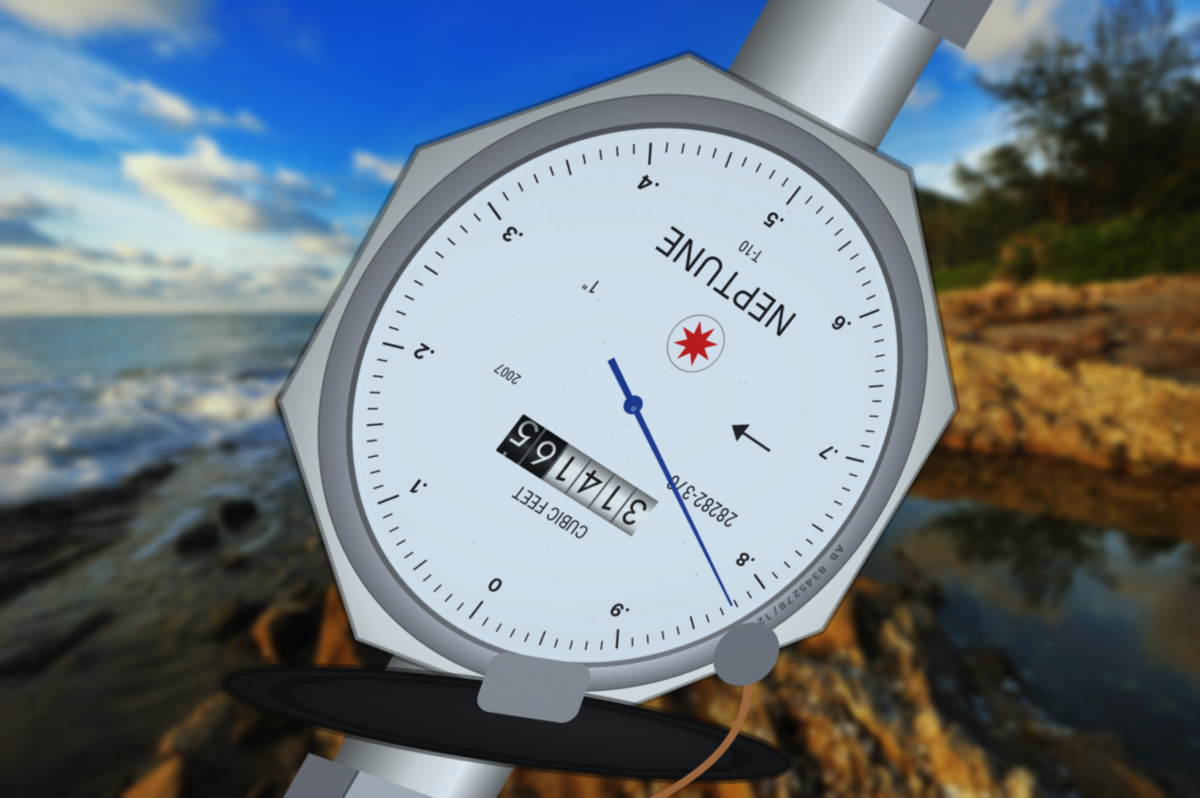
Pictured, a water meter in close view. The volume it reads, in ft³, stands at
314164.82 ft³
